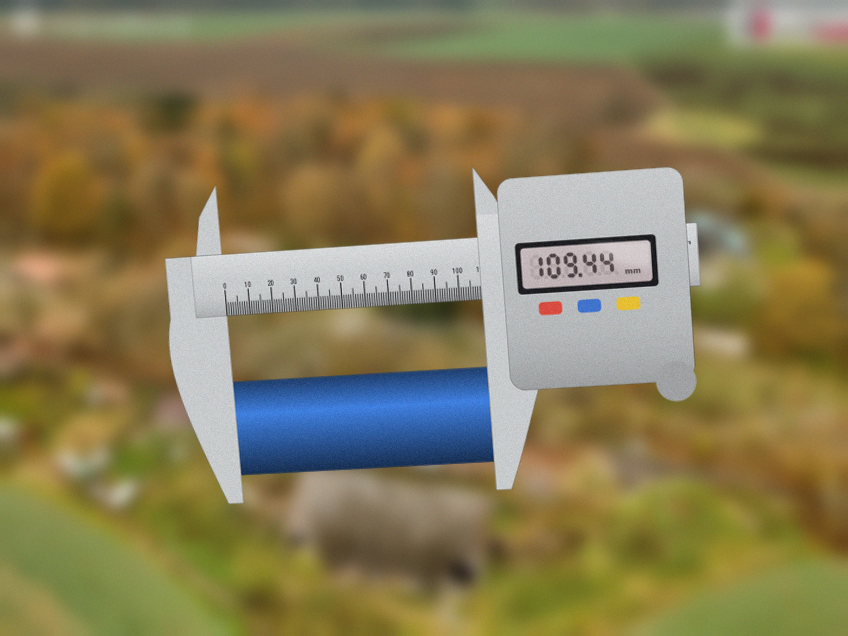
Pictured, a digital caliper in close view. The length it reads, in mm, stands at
109.44 mm
